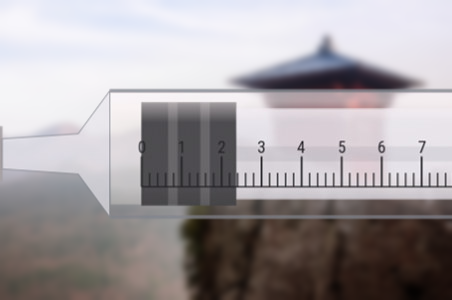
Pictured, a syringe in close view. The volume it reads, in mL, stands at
0 mL
